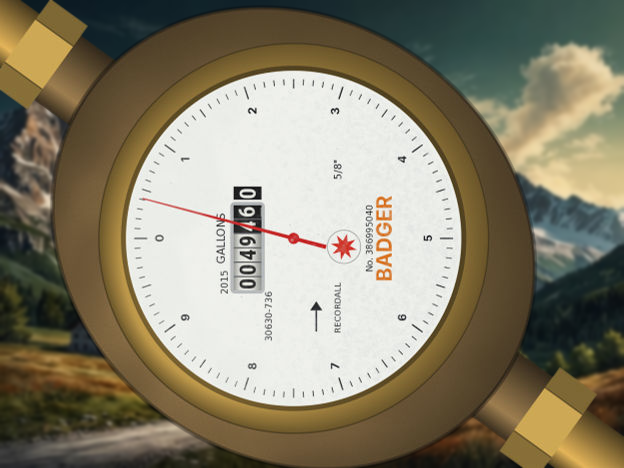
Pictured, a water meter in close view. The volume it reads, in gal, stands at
49460.4 gal
